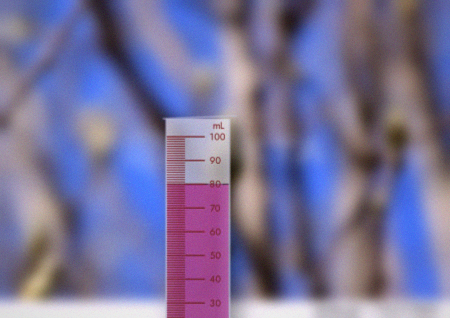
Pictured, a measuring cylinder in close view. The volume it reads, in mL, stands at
80 mL
